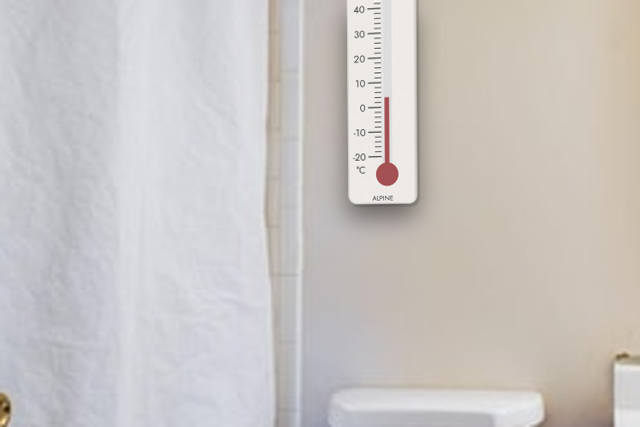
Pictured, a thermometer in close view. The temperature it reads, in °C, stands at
4 °C
